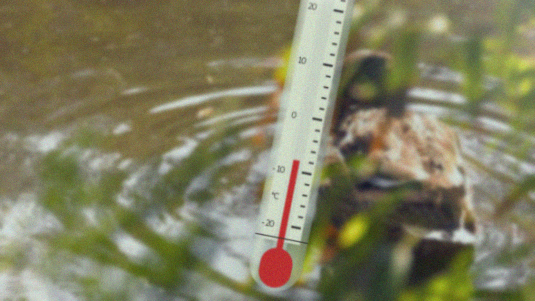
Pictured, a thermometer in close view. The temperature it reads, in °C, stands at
-8 °C
